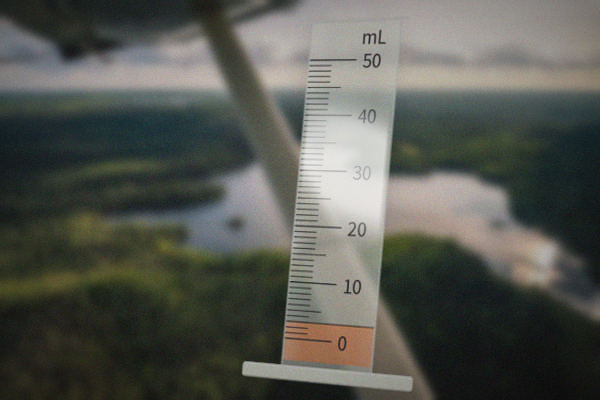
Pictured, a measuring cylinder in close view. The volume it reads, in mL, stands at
3 mL
